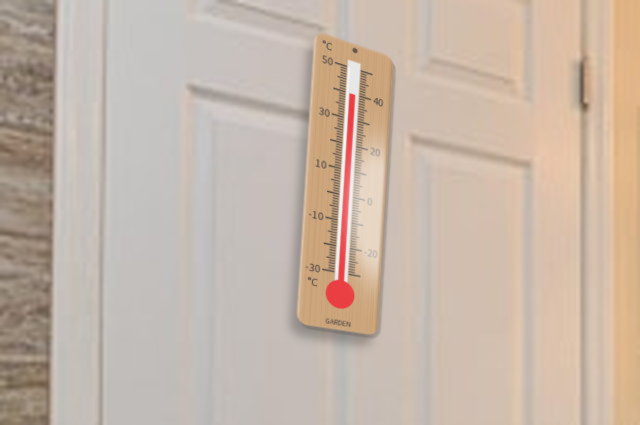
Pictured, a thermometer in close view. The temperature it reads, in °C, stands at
40 °C
